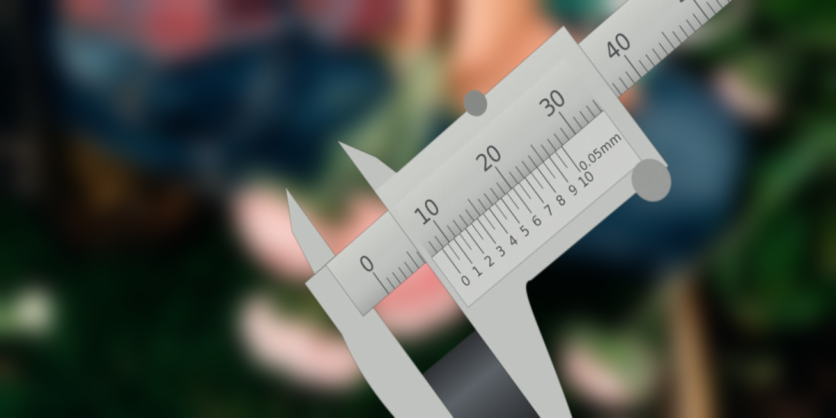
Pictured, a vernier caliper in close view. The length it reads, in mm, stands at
8.8 mm
